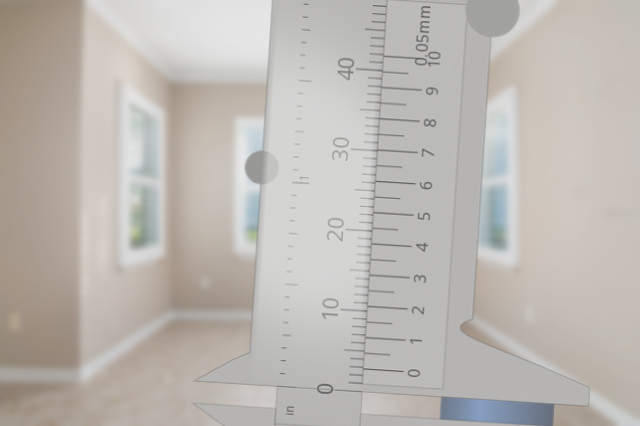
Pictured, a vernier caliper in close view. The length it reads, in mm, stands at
2.8 mm
